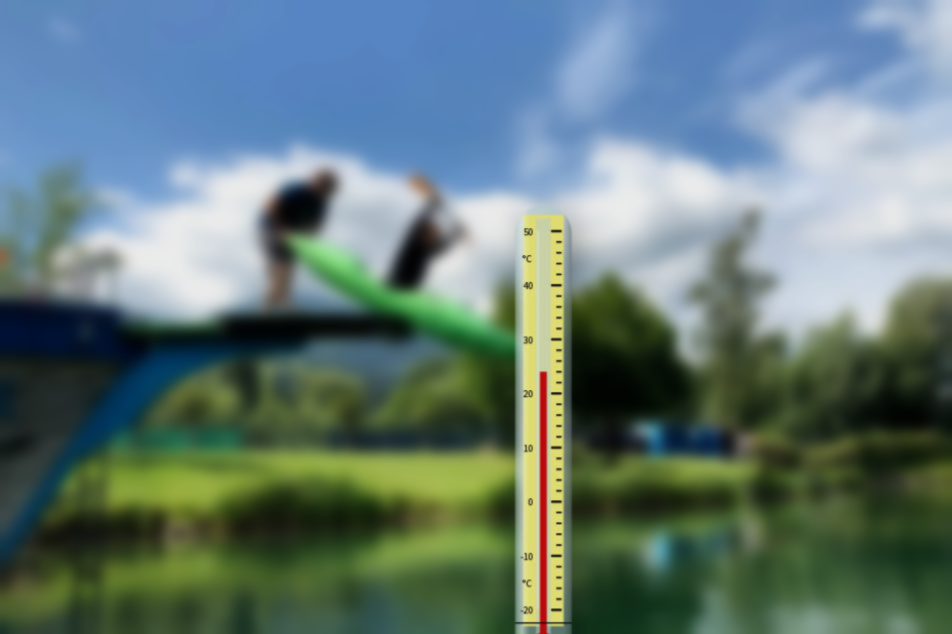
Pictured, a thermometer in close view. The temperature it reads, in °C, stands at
24 °C
